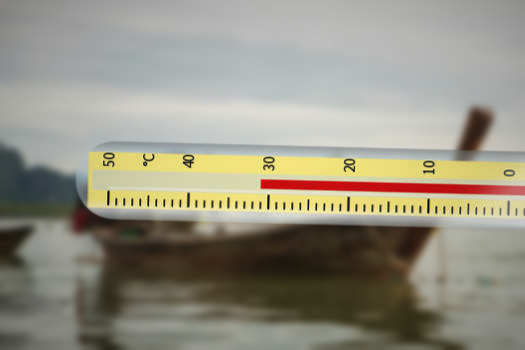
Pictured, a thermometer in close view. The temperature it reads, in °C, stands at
31 °C
